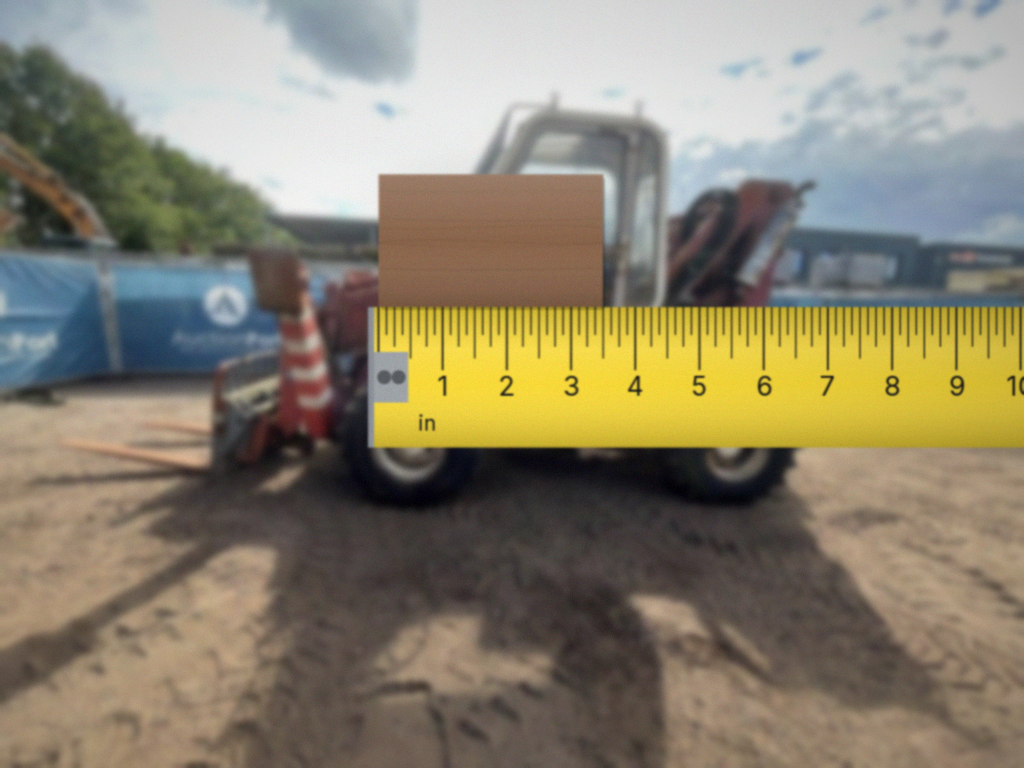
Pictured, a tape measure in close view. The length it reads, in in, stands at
3.5 in
